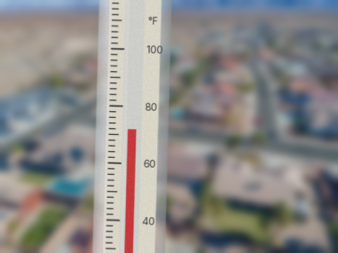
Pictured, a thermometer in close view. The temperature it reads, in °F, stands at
72 °F
